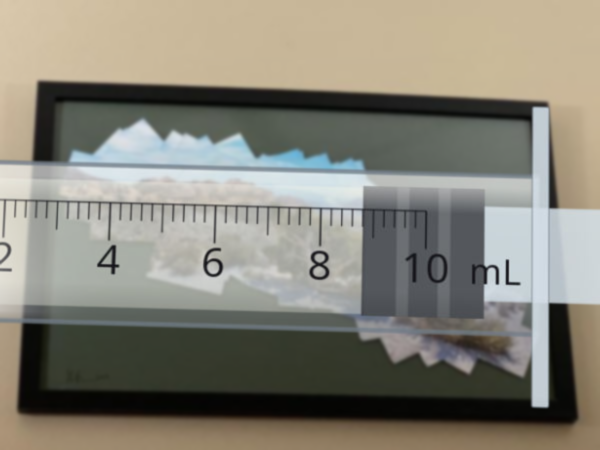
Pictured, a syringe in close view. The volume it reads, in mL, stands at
8.8 mL
